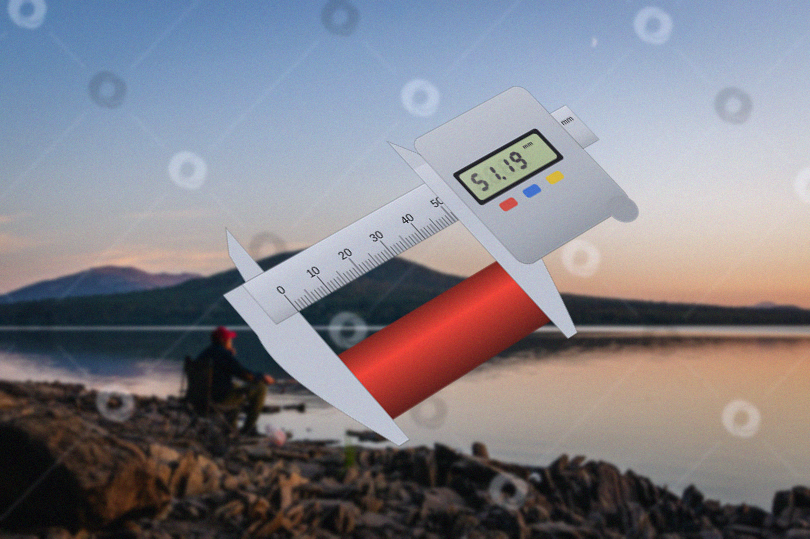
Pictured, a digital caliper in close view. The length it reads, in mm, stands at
51.19 mm
